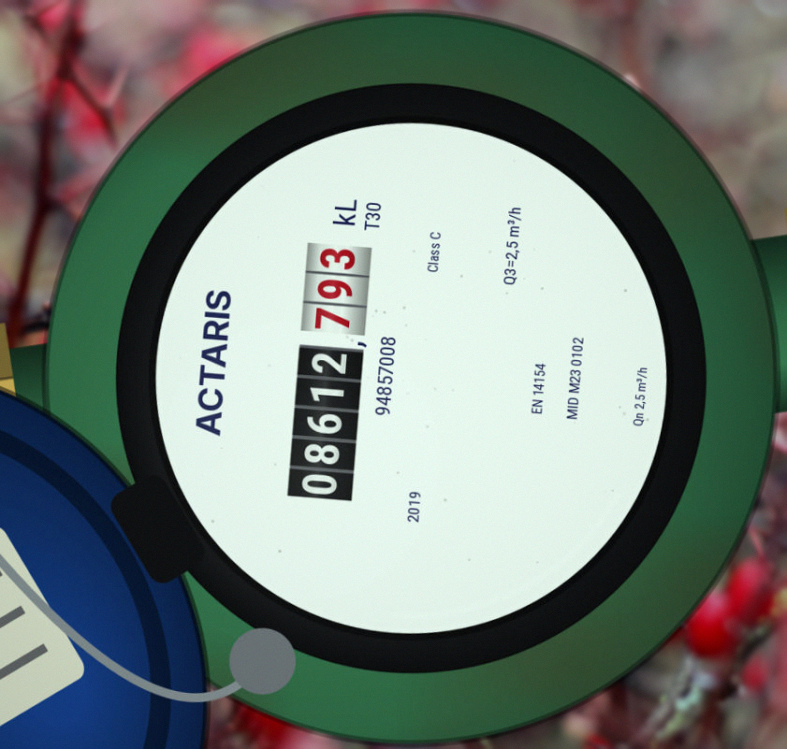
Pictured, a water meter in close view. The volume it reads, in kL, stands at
8612.793 kL
